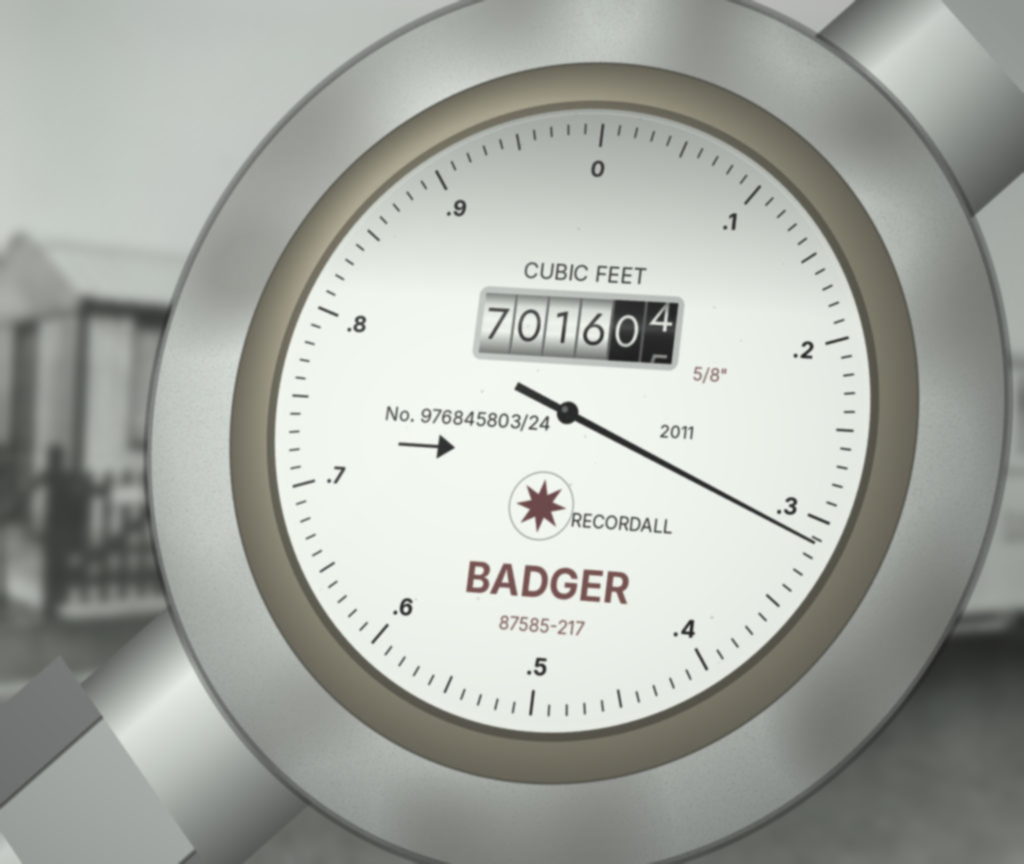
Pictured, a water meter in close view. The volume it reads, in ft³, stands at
701604.31 ft³
